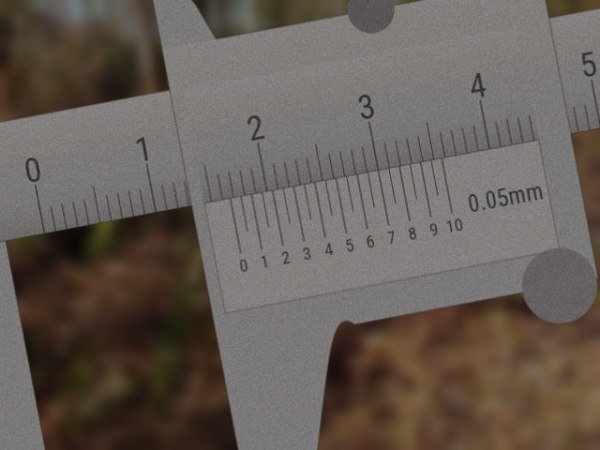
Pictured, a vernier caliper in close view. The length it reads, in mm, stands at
16.7 mm
